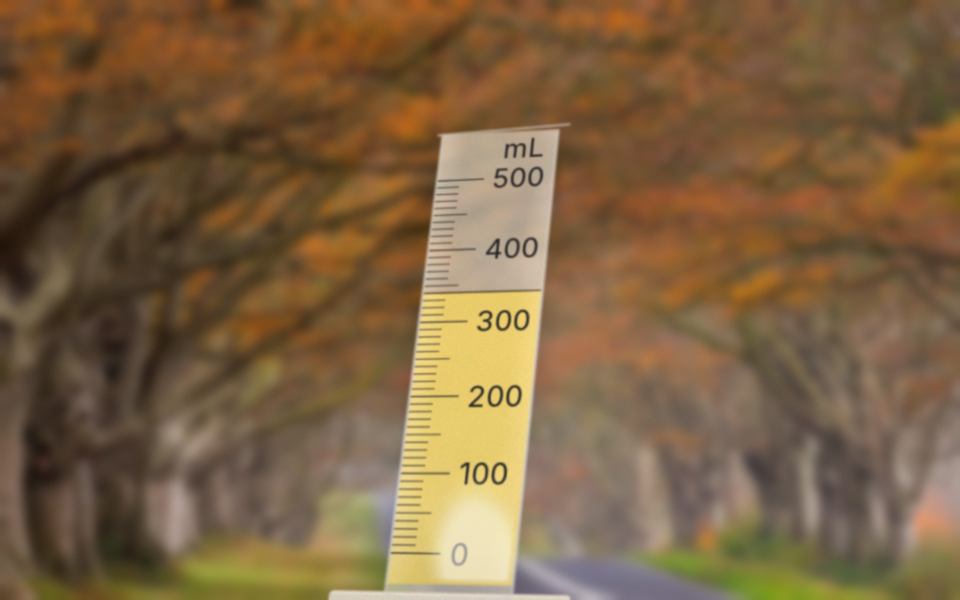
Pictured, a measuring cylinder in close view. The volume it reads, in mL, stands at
340 mL
